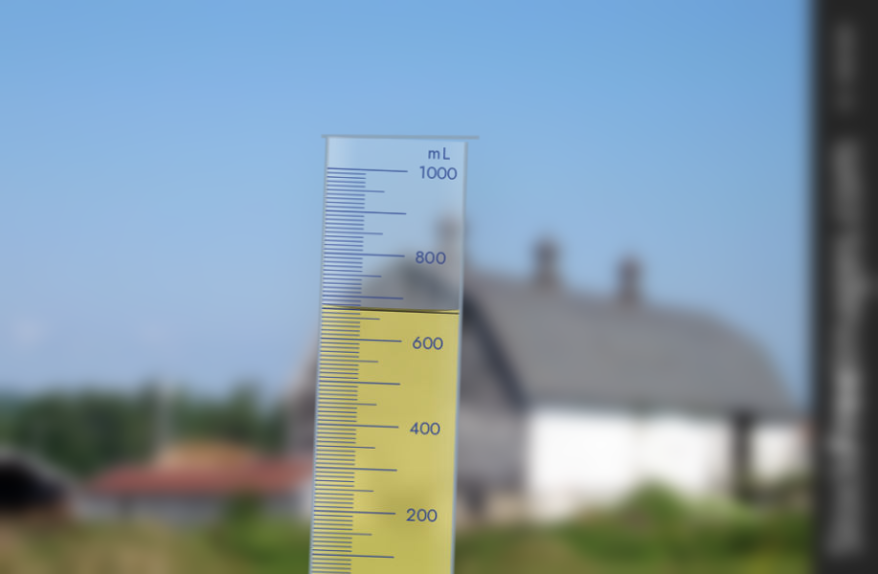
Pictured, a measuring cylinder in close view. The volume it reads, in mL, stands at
670 mL
